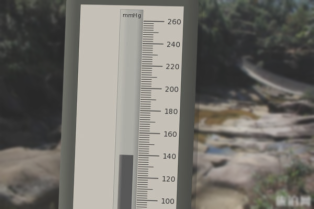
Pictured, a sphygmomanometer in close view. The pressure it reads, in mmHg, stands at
140 mmHg
